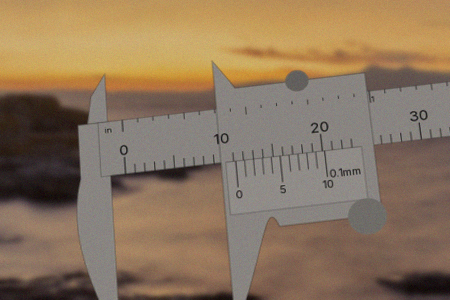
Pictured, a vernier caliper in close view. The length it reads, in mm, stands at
11.2 mm
